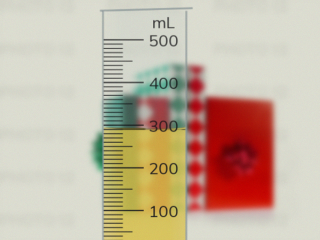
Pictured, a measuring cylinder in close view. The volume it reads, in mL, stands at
290 mL
